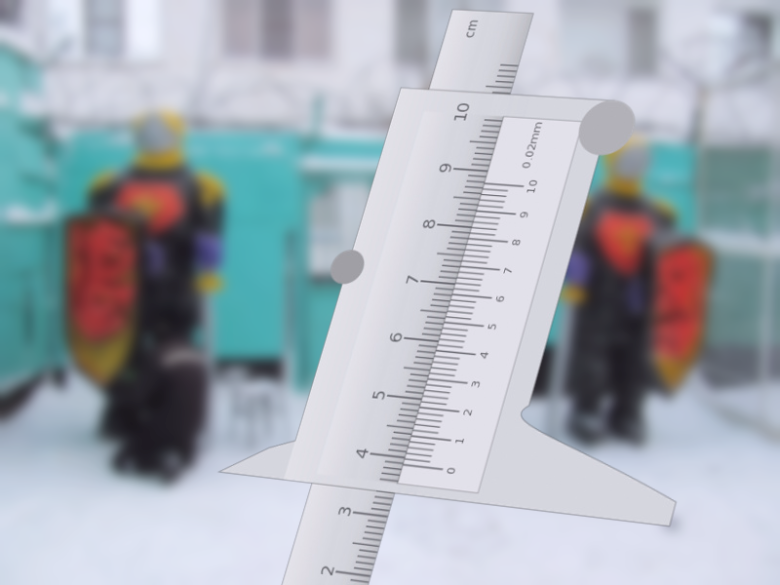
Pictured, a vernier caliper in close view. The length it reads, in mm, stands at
38.8 mm
